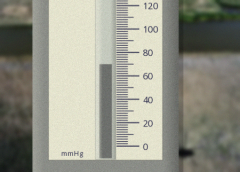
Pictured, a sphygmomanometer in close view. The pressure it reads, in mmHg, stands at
70 mmHg
